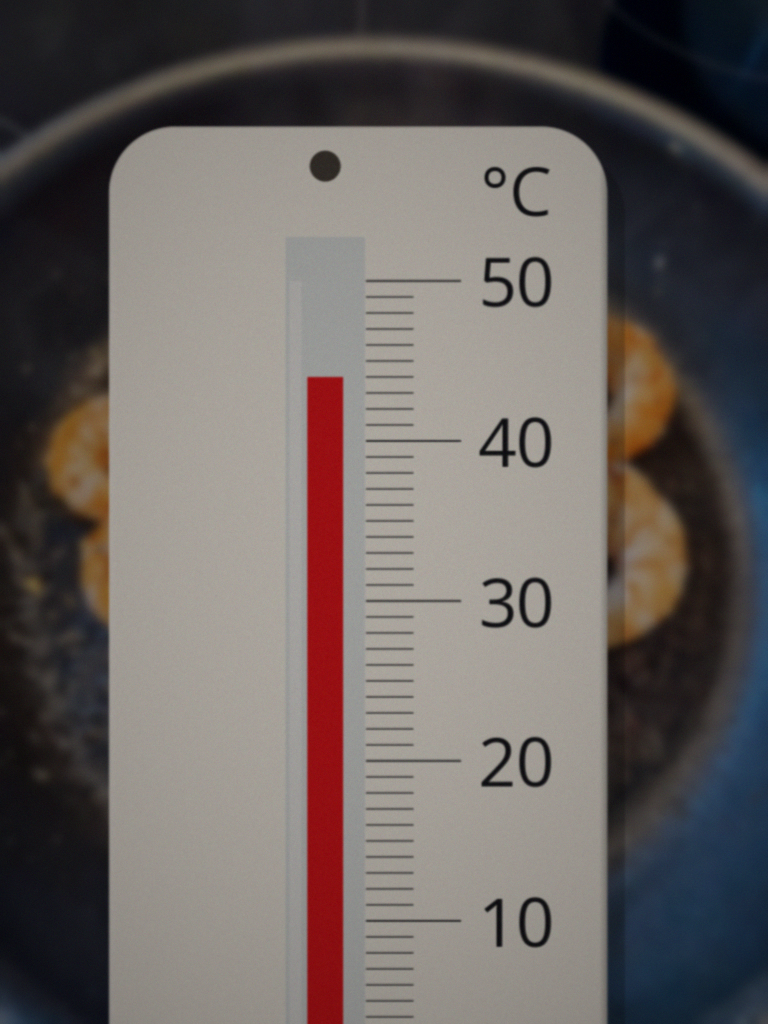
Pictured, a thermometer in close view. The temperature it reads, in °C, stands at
44 °C
